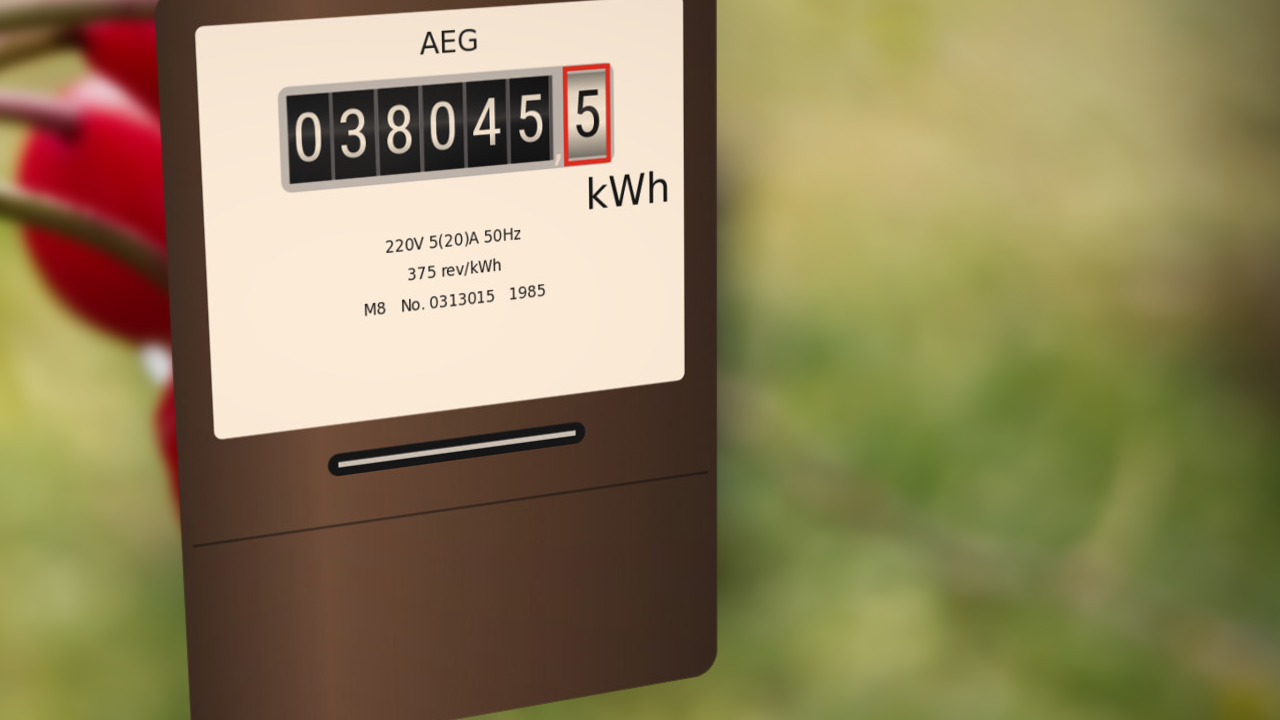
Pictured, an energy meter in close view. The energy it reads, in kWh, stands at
38045.5 kWh
